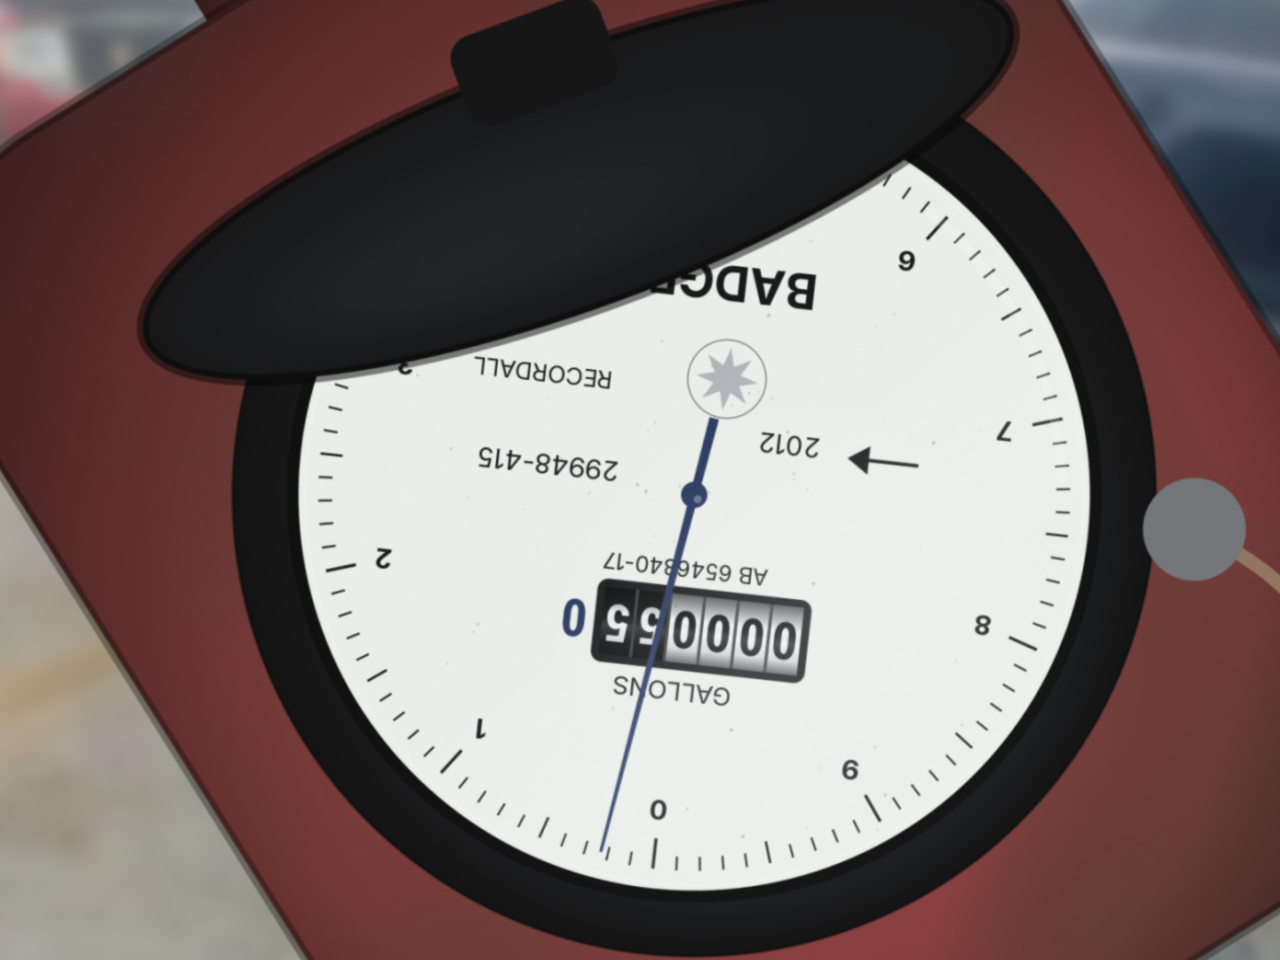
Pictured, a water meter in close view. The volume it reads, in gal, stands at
550.2 gal
